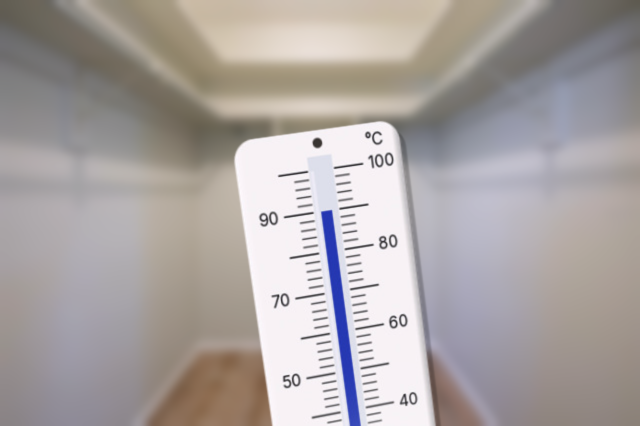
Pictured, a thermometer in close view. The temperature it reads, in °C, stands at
90 °C
